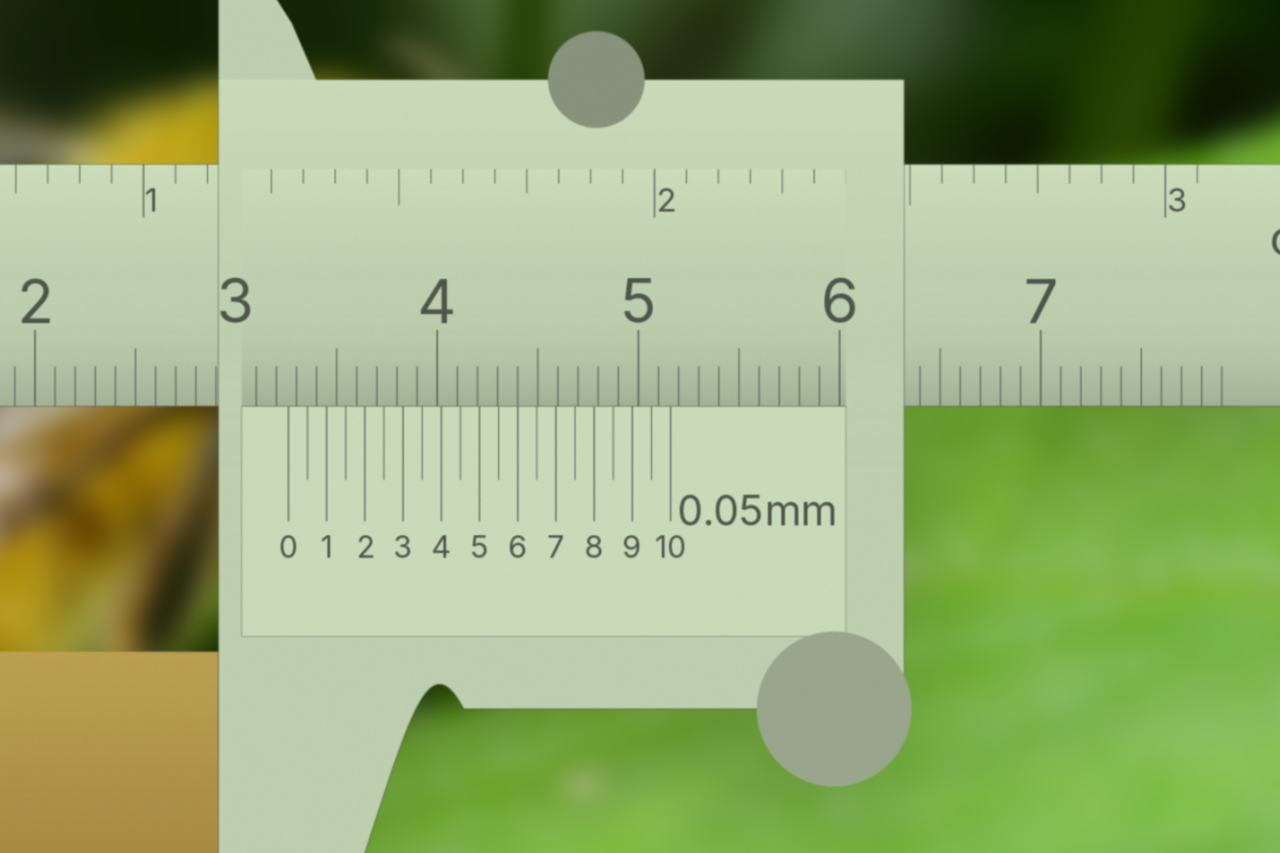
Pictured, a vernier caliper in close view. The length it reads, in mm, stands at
32.6 mm
